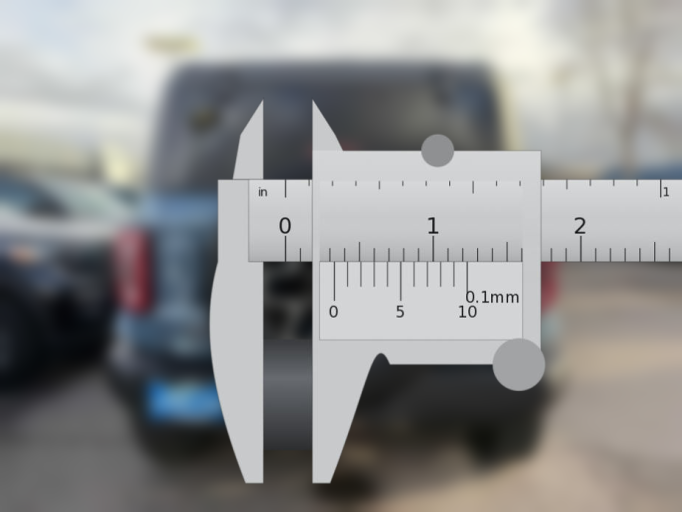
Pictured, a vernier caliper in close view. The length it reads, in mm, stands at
3.3 mm
